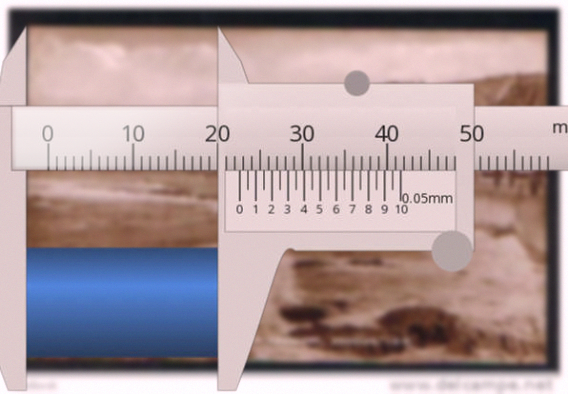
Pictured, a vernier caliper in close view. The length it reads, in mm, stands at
22.6 mm
